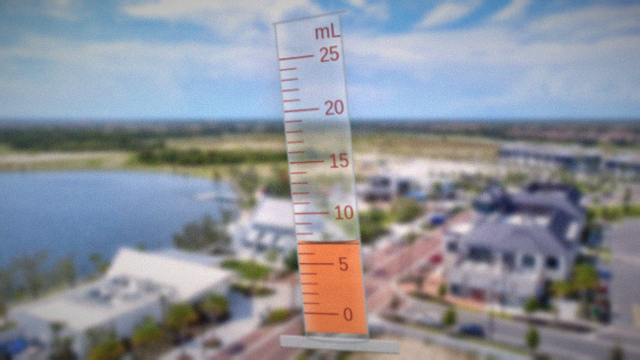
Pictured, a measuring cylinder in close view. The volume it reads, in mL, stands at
7 mL
